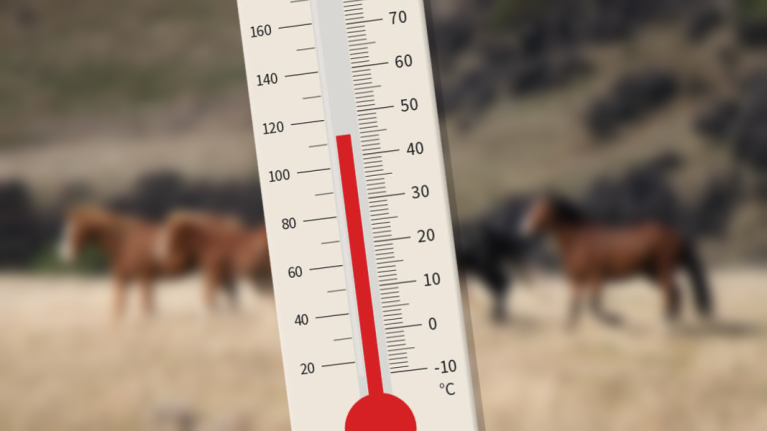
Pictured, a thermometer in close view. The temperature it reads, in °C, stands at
45 °C
